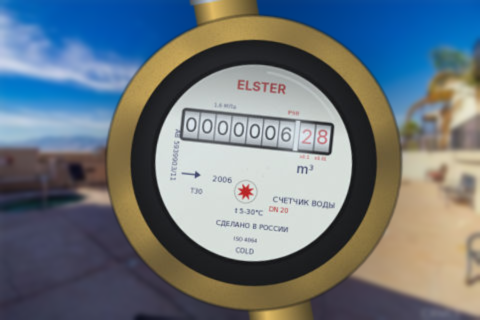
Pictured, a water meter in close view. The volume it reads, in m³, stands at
6.28 m³
